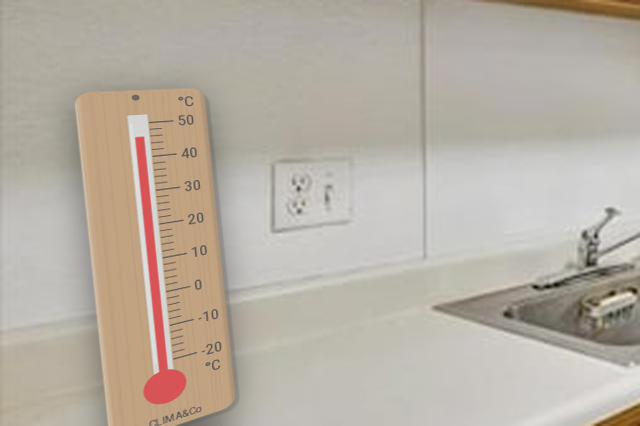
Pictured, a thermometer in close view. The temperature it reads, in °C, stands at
46 °C
